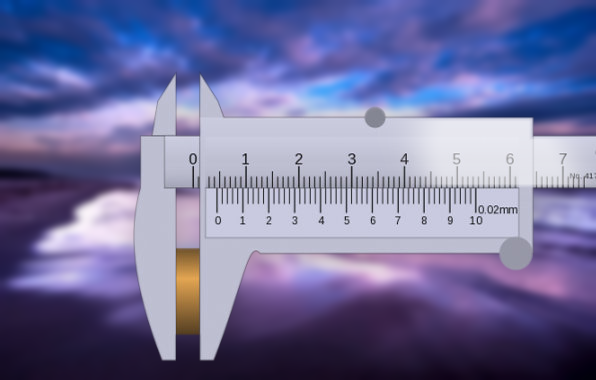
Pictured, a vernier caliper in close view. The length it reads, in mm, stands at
4.5 mm
